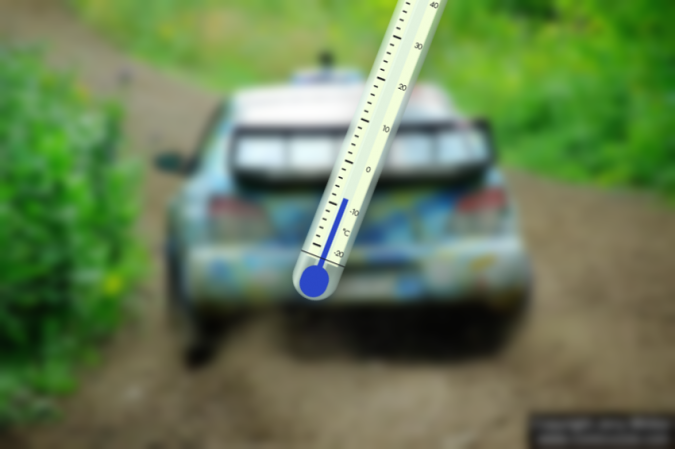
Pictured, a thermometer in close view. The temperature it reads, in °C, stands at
-8 °C
